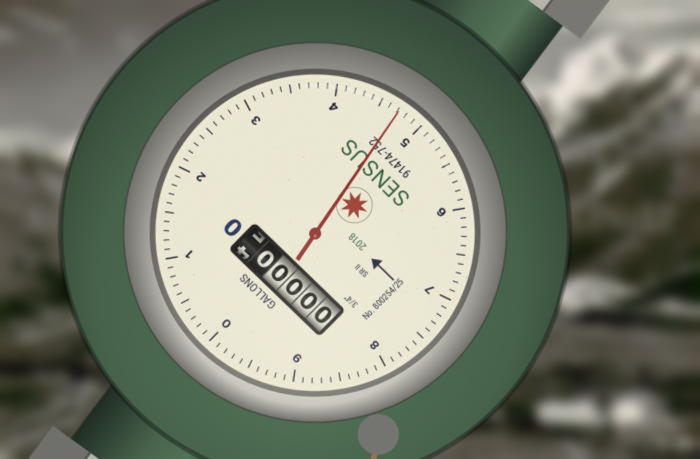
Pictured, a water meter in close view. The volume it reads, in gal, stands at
44.7 gal
